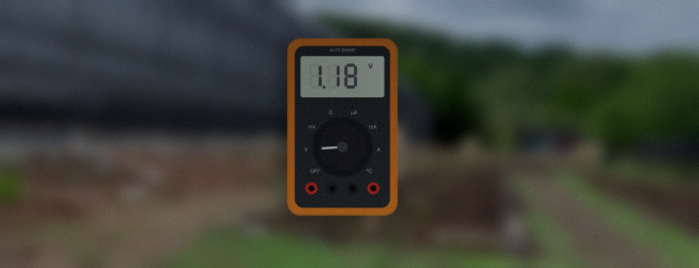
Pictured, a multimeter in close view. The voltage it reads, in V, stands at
1.18 V
